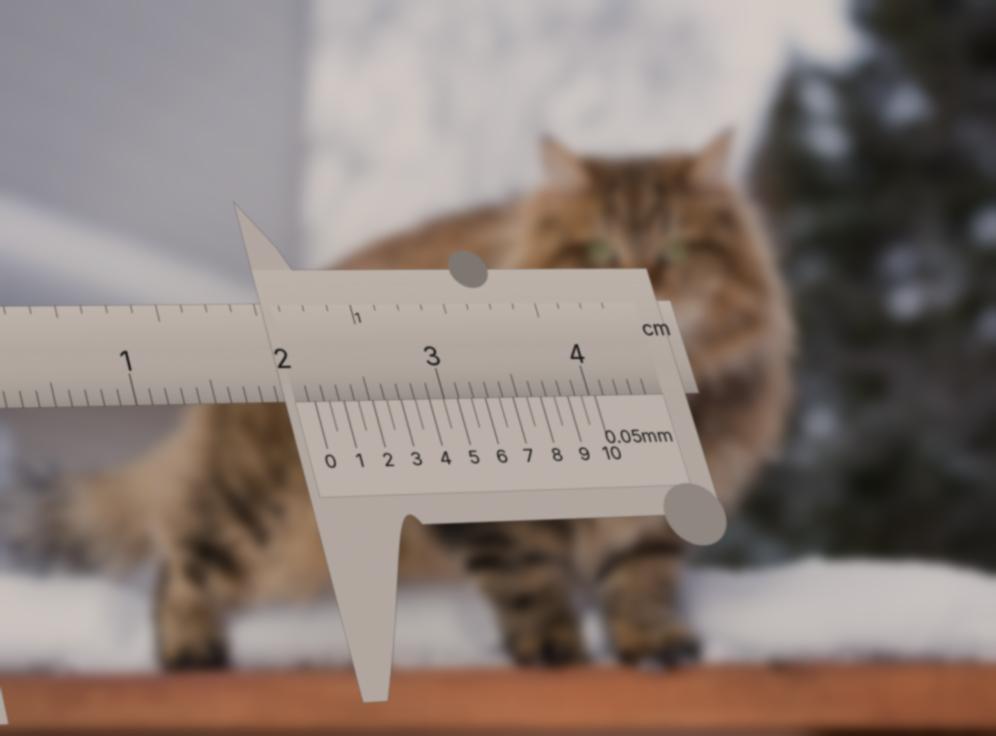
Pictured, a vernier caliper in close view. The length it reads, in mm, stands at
21.4 mm
